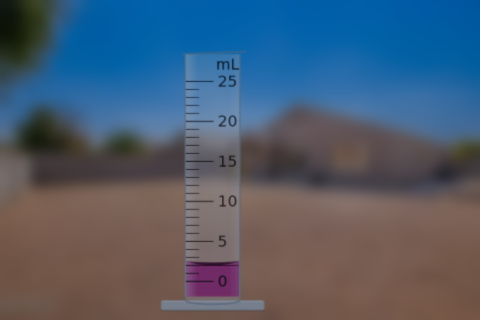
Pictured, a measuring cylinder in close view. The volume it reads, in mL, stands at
2 mL
